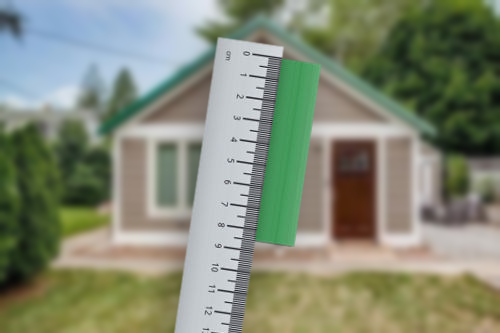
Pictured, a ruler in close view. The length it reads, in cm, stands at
8.5 cm
